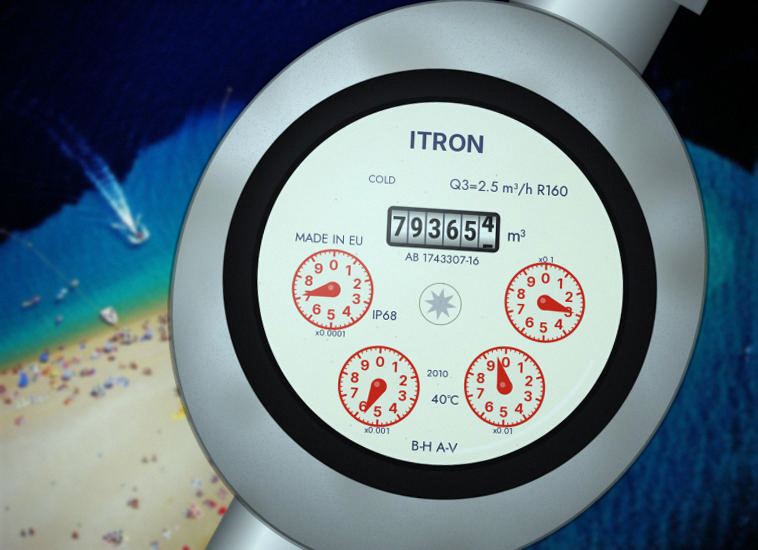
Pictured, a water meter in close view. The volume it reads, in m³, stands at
793654.2957 m³
